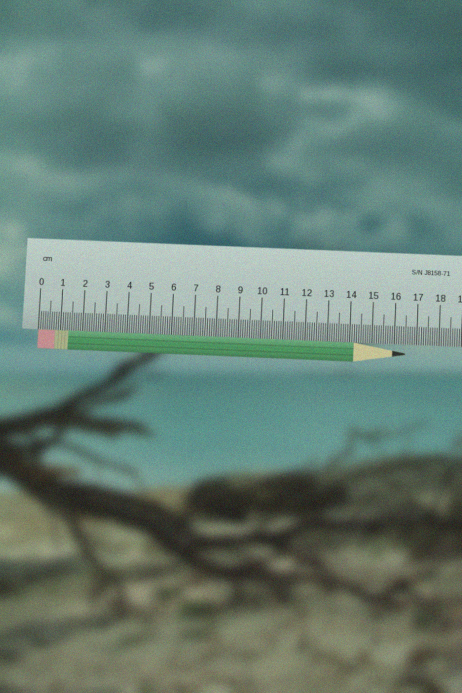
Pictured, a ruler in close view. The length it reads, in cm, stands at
16.5 cm
